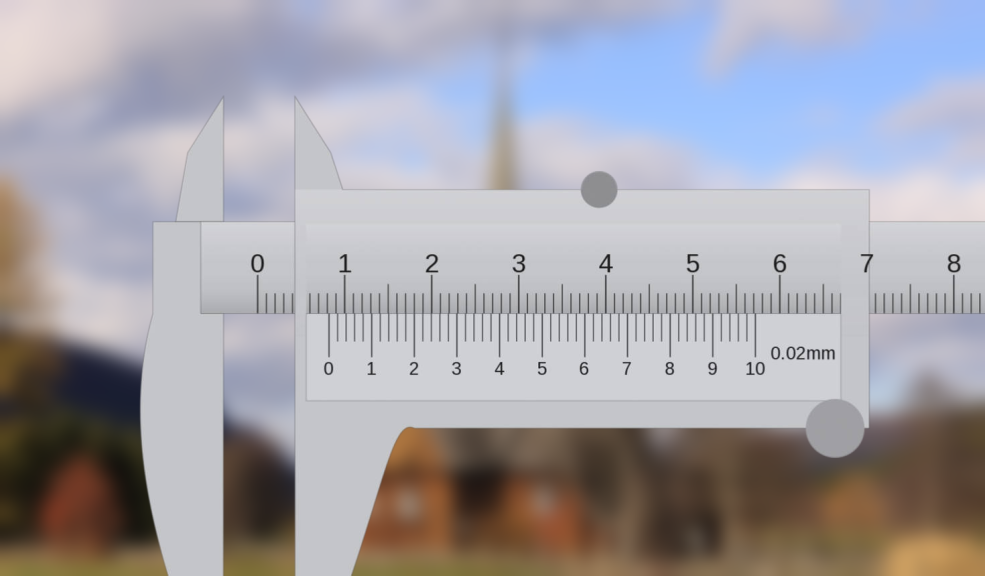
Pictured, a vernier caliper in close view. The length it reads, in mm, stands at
8.2 mm
